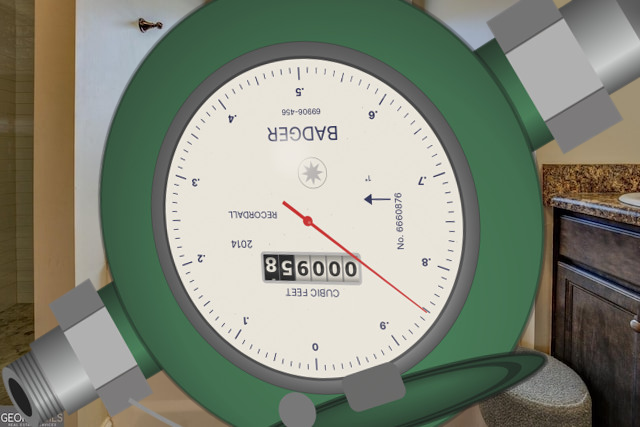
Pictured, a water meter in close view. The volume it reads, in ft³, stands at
957.85 ft³
